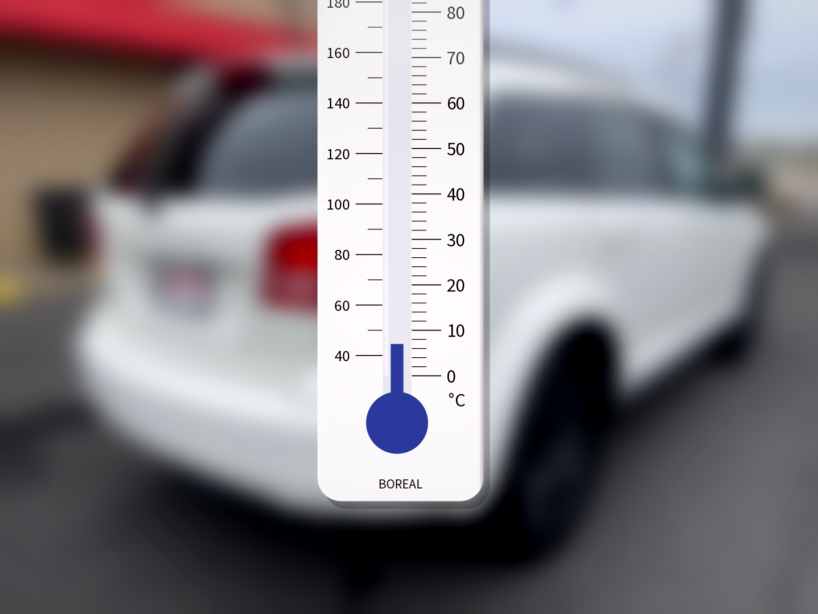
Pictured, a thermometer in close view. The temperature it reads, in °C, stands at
7 °C
